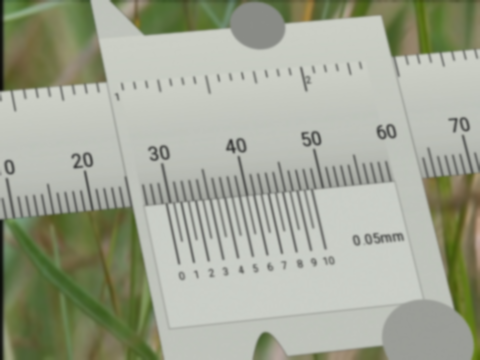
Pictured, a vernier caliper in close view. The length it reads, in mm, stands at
29.5 mm
